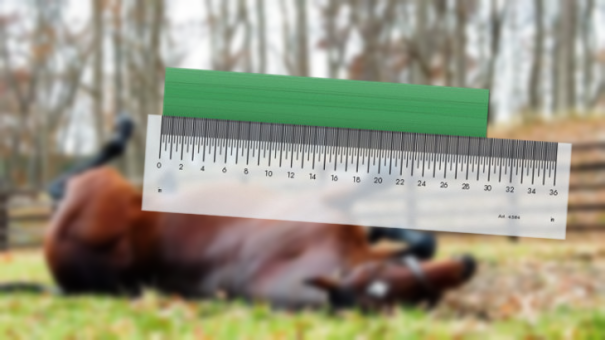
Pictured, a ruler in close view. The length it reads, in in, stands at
29.5 in
